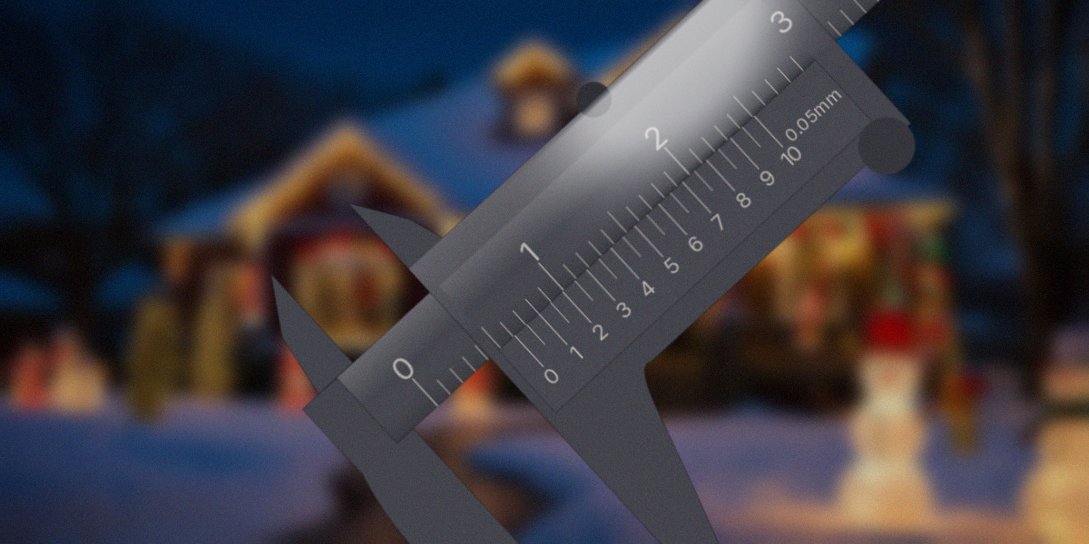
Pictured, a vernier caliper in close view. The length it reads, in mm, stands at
6.1 mm
